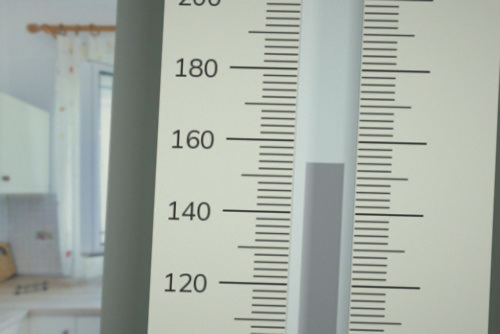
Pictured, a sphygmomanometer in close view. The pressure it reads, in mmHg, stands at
154 mmHg
